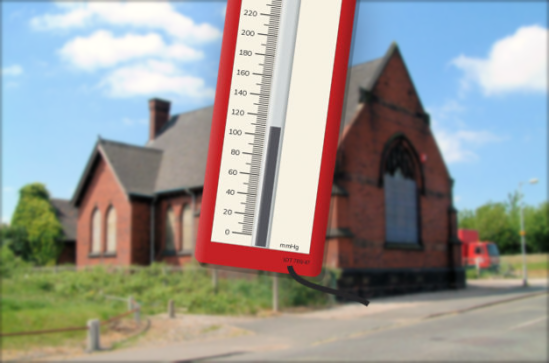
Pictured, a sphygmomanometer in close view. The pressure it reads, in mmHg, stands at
110 mmHg
